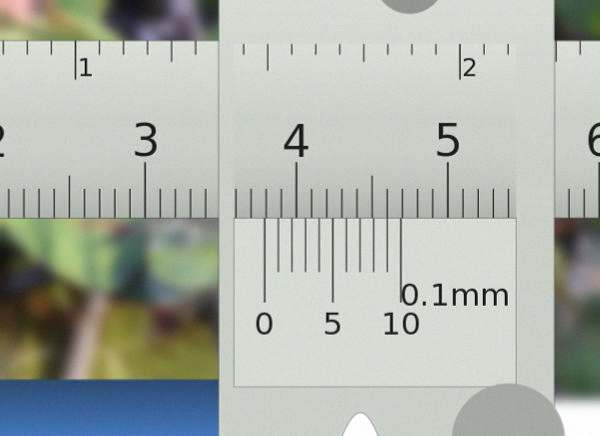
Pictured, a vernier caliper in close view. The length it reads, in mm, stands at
37.9 mm
